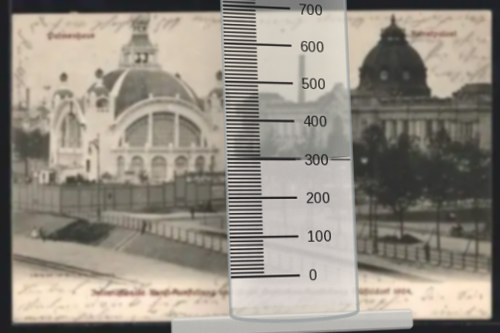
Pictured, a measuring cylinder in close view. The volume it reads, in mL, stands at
300 mL
